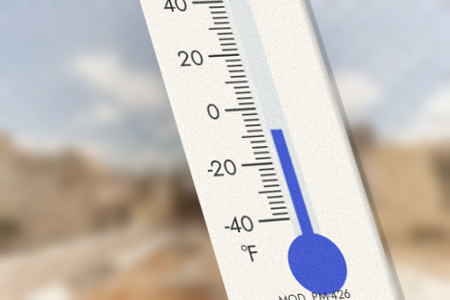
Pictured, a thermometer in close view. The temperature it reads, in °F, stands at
-8 °F
